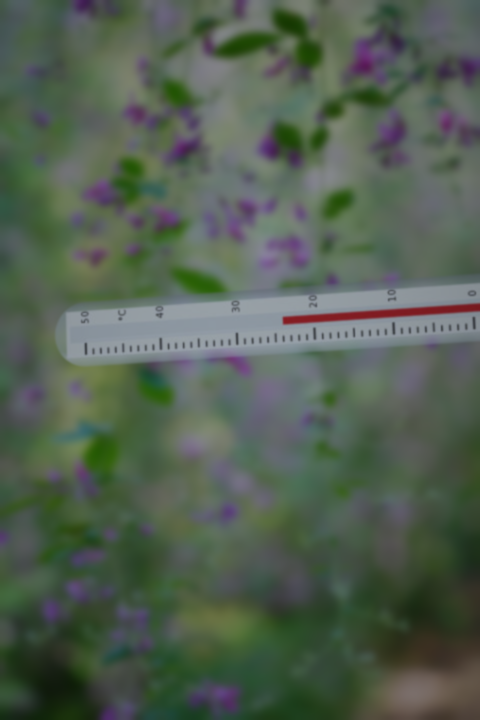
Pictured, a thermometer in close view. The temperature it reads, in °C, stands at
24 °C
